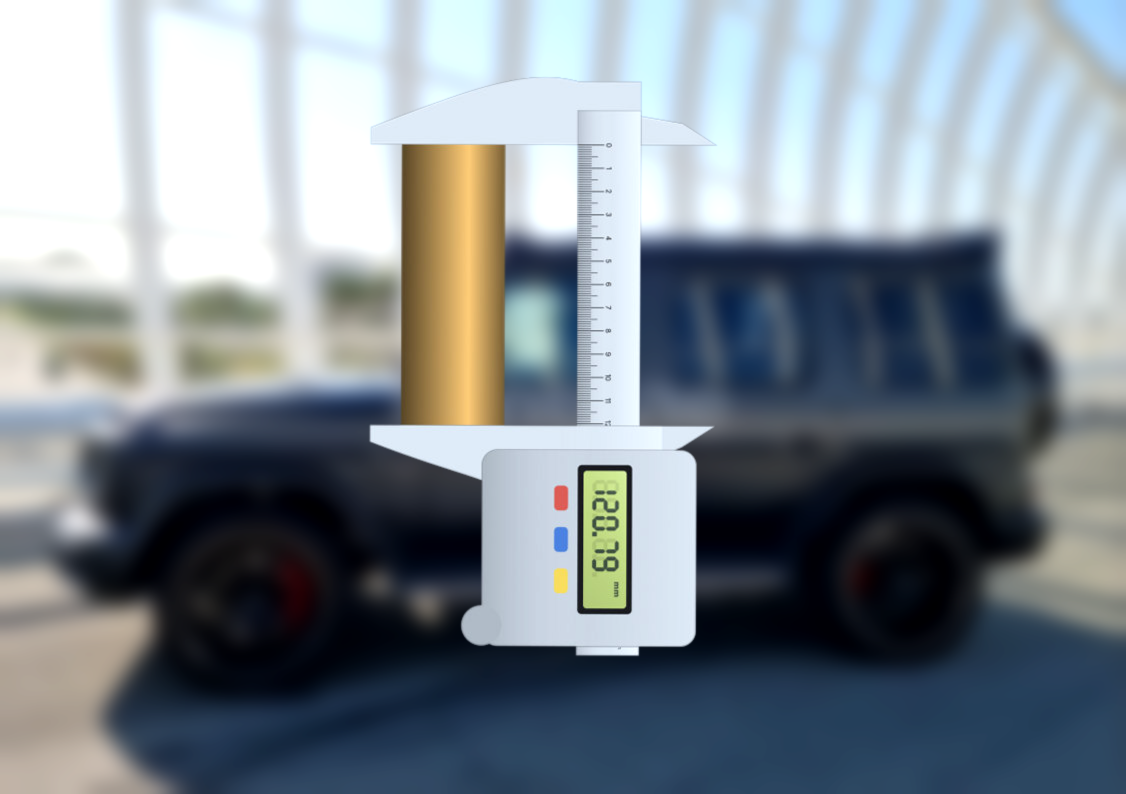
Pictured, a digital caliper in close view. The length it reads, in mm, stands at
120.79 mm
